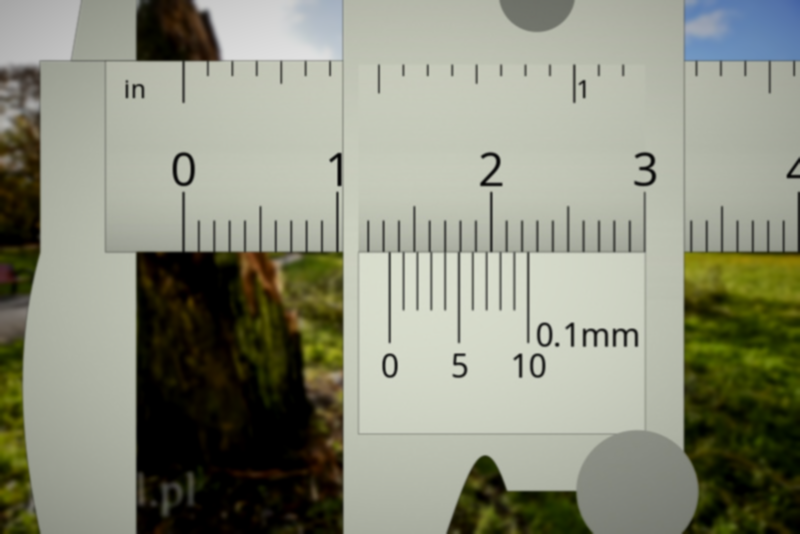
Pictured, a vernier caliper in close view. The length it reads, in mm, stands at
13.4 mm
